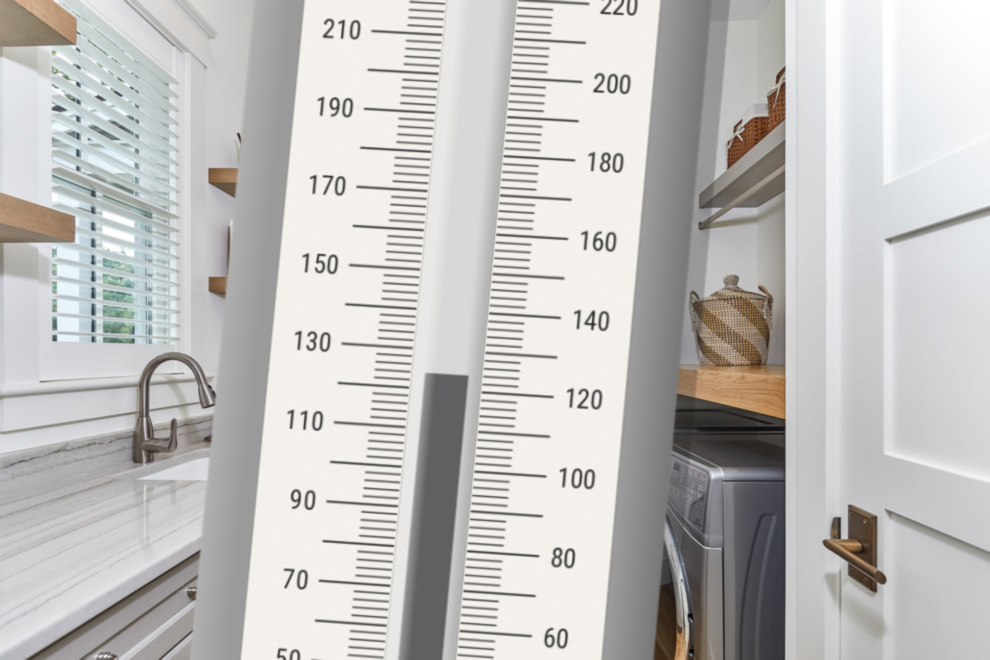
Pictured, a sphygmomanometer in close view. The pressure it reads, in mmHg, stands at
124 mmHg
